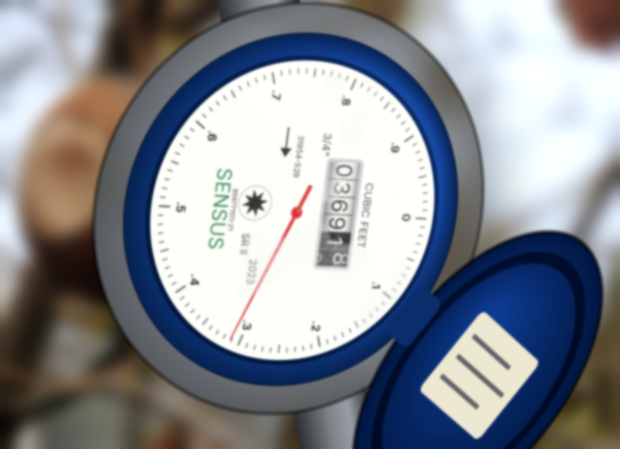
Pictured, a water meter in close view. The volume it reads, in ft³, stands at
36918.31 ft³
